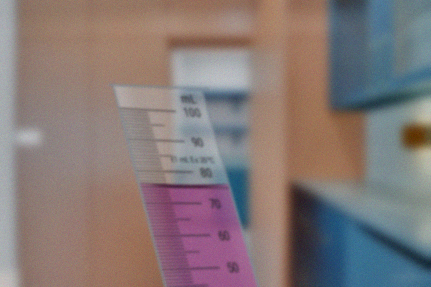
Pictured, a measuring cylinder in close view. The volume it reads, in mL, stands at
75 mL
